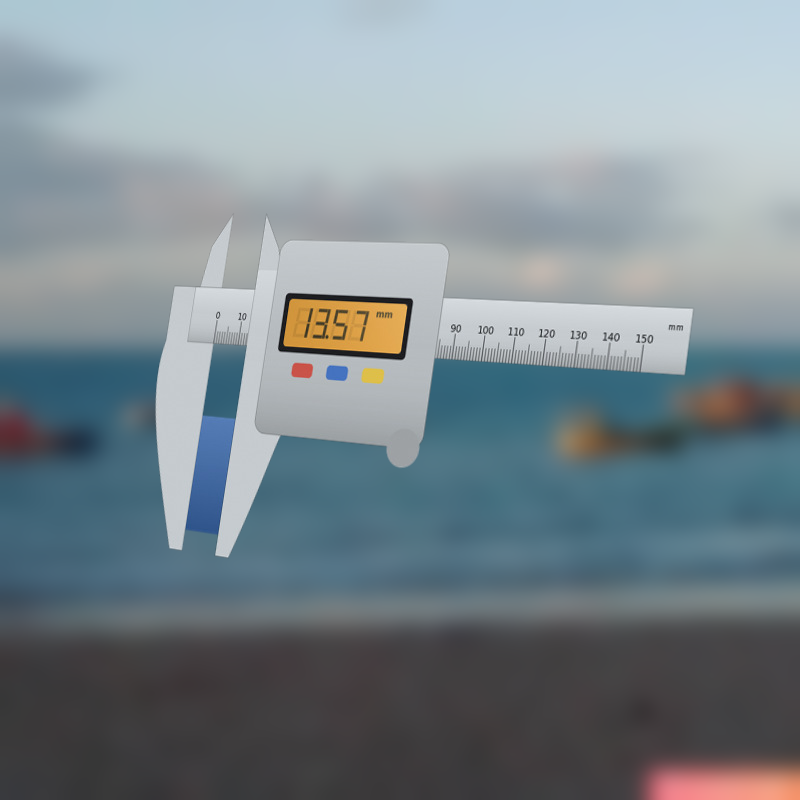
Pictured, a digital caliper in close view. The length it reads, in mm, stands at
13.57 mm
